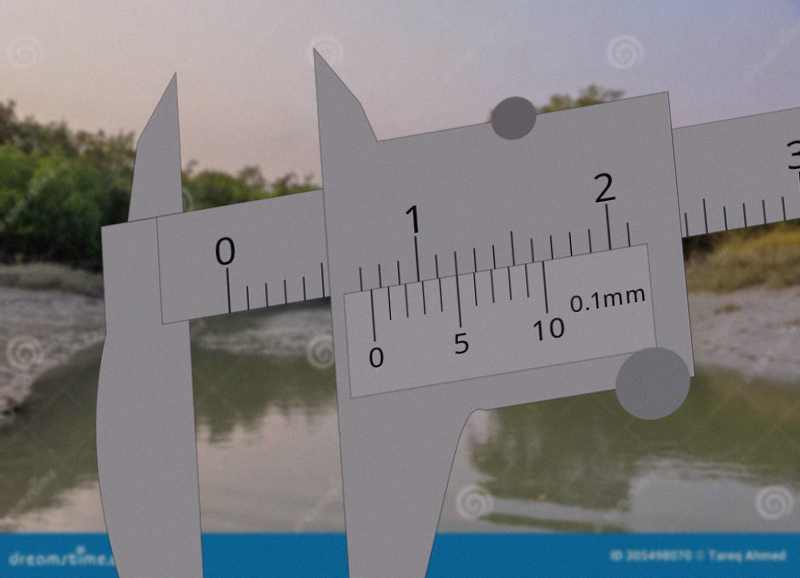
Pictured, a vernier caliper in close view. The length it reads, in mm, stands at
7.5 mm
